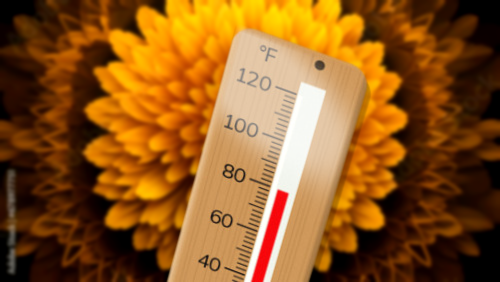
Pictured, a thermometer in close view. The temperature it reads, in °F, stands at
80 °F
